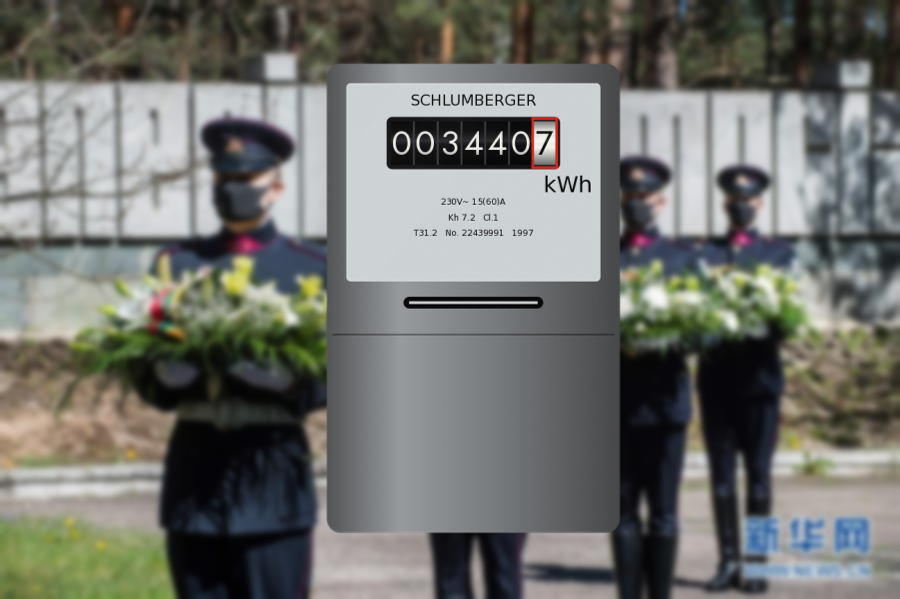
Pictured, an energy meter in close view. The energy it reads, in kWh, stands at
3440.7 kWh
